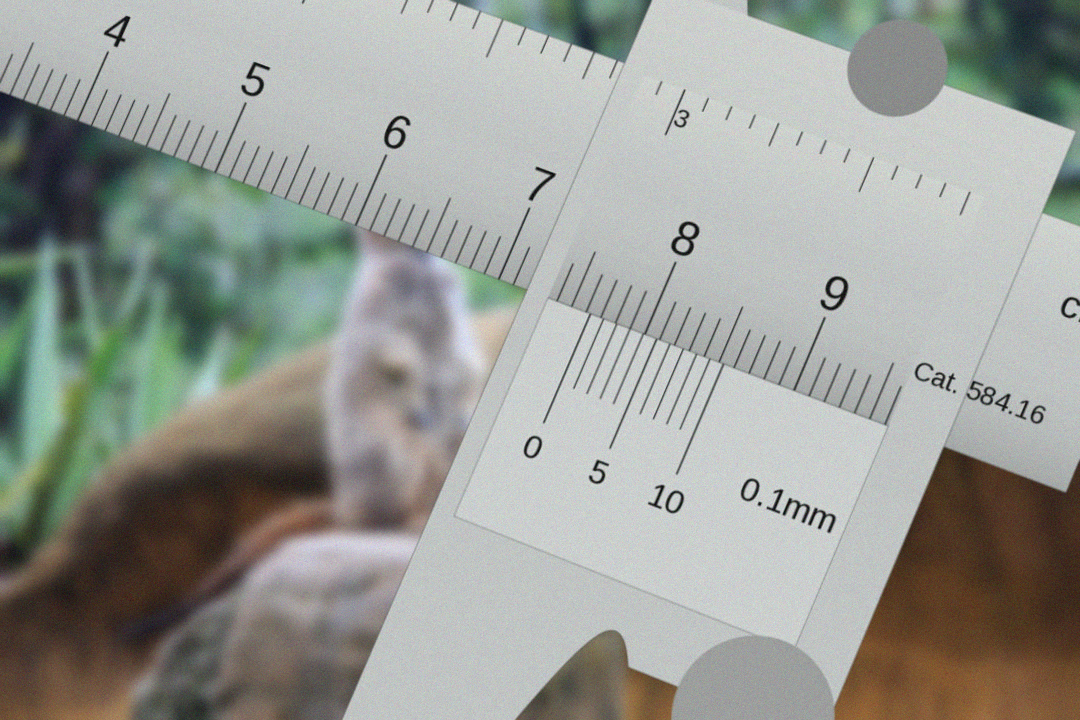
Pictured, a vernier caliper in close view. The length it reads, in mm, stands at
76.3 mm
